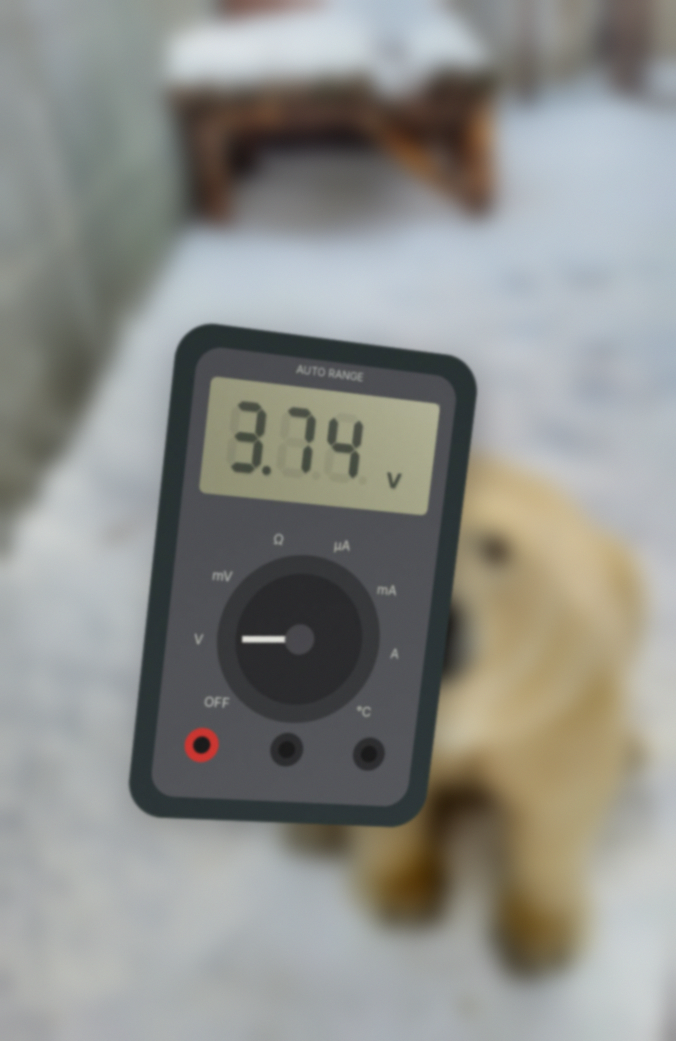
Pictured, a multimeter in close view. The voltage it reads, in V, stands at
3.74 V
